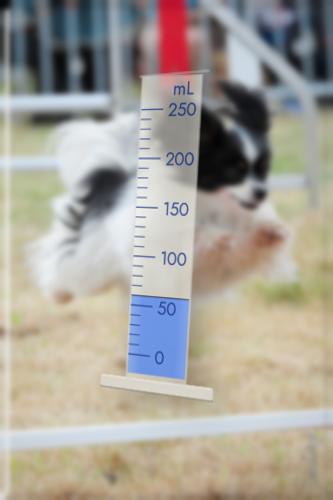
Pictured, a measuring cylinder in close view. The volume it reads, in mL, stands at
60 mL
